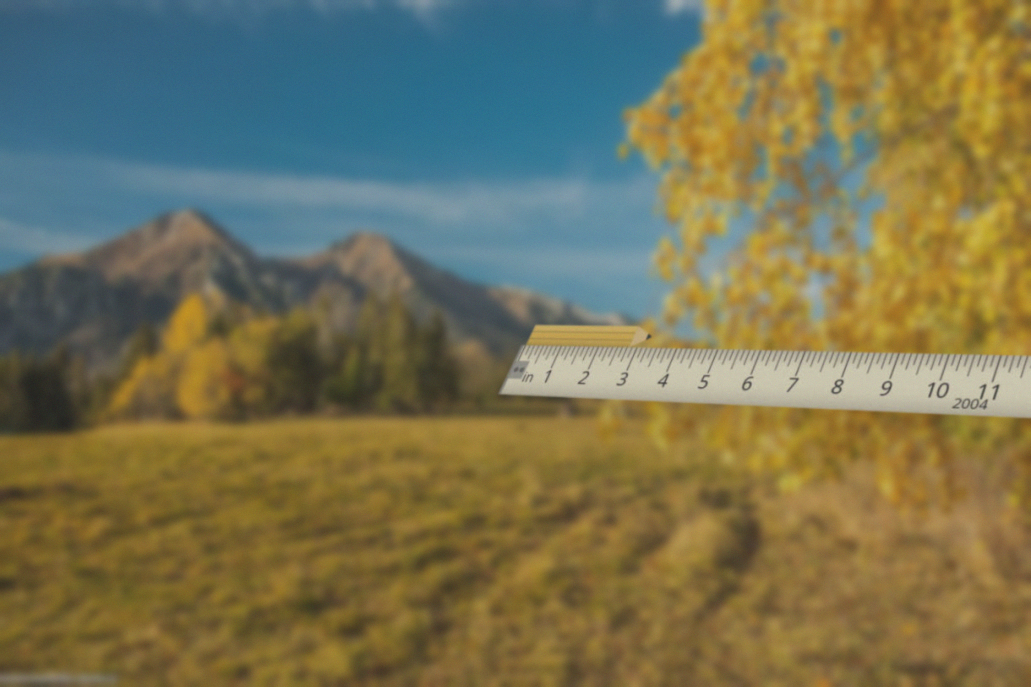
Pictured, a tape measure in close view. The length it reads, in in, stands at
3.25 in
